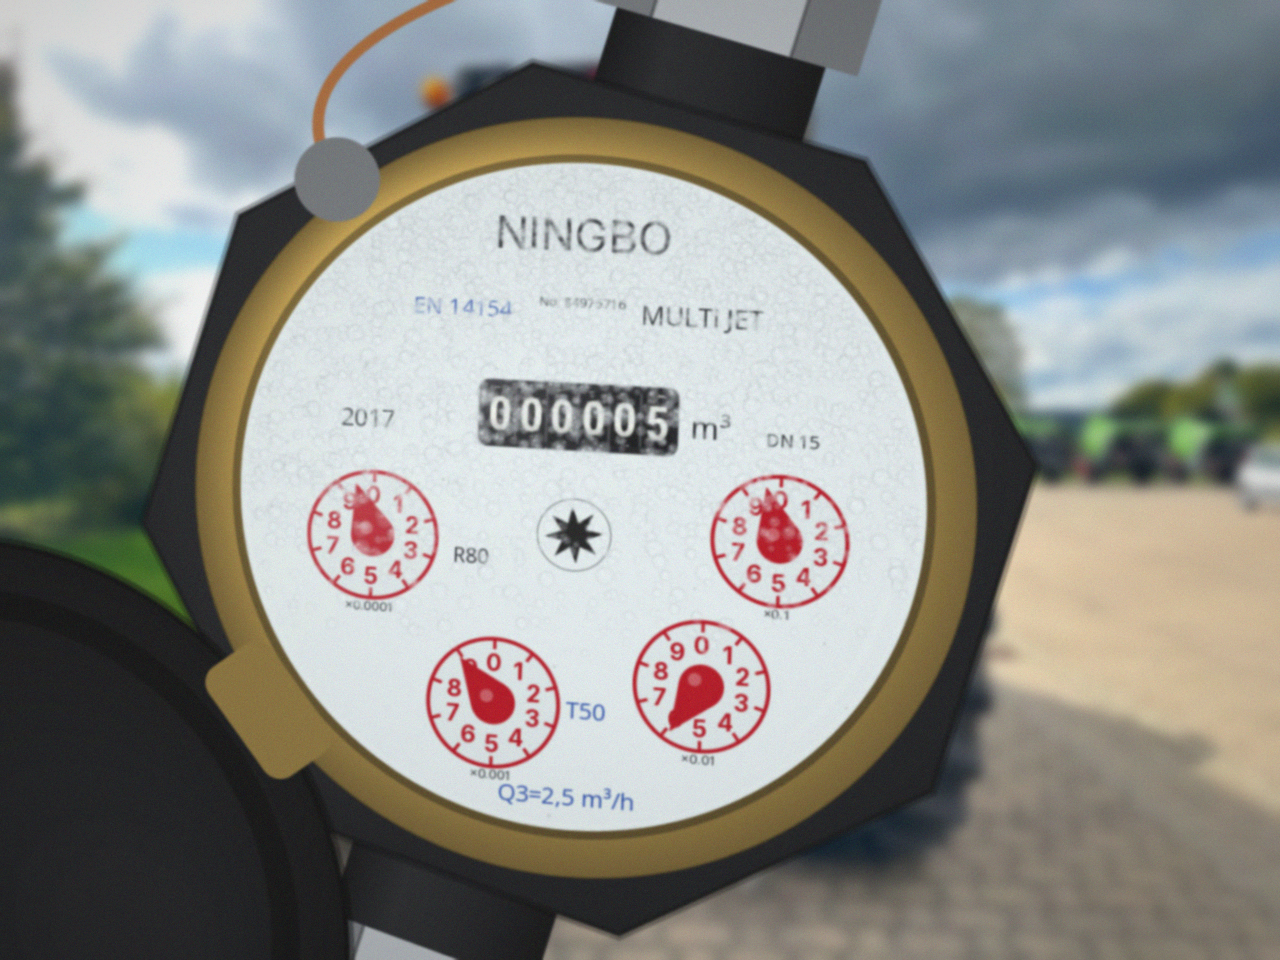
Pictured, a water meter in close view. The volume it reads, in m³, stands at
4.9589 m³
